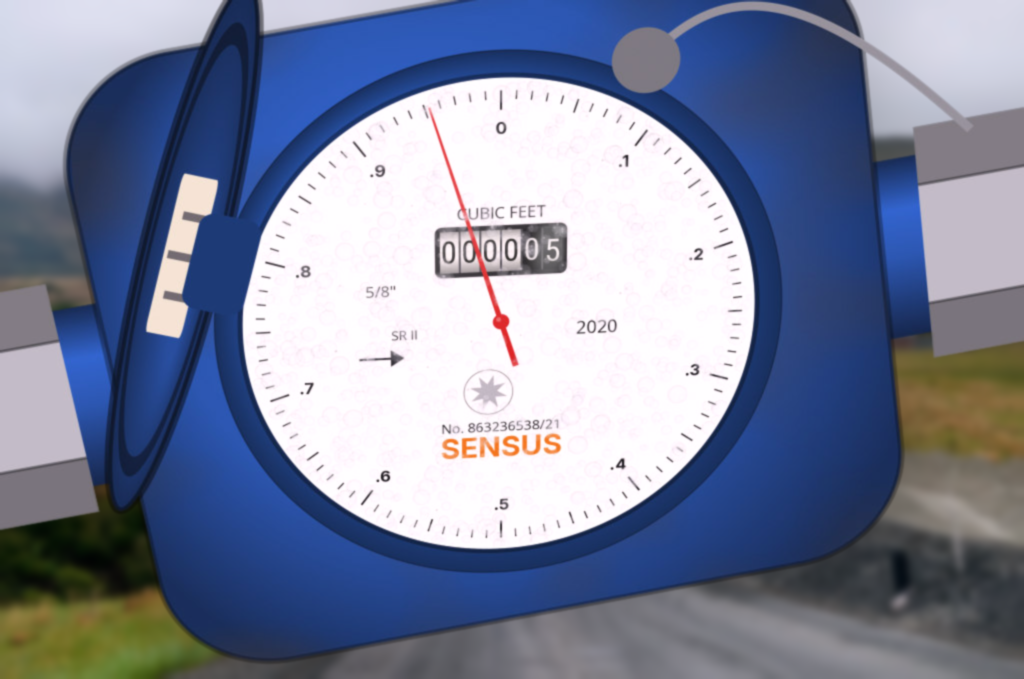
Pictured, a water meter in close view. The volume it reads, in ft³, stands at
4.95 ft³
